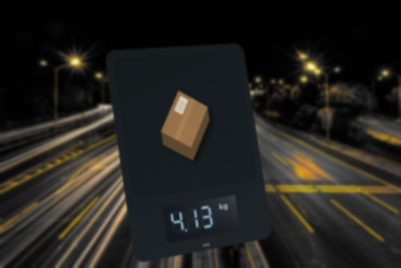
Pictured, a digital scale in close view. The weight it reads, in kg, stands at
4.13 kg
